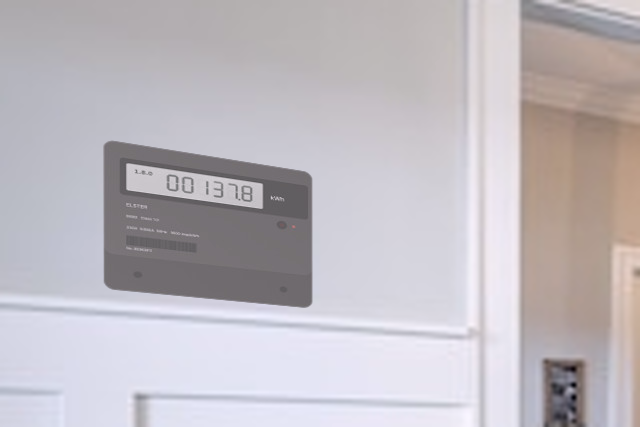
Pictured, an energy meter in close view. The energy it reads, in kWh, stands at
137.8 kWh
